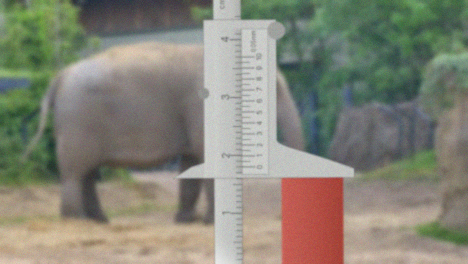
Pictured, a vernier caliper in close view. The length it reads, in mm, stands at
18.0 mm
